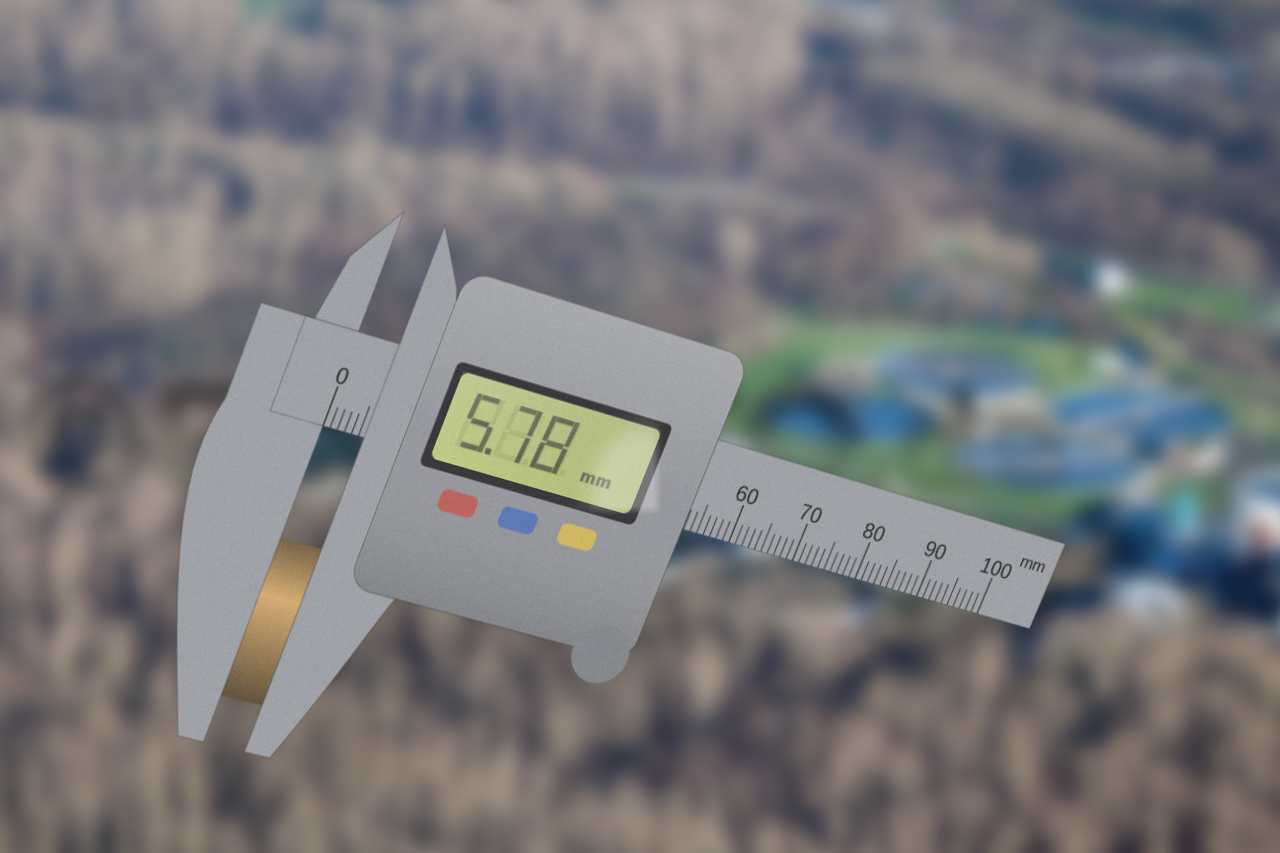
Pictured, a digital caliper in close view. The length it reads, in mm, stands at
5.78 mm
